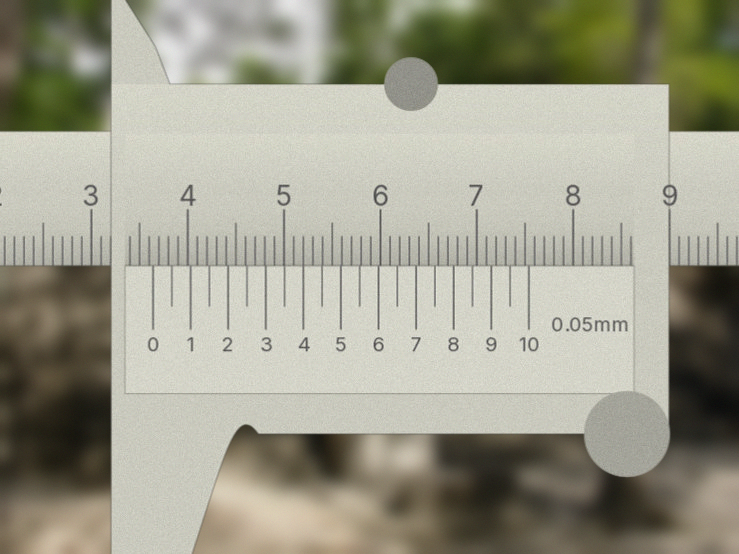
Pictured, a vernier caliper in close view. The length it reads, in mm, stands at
36.4 mm
